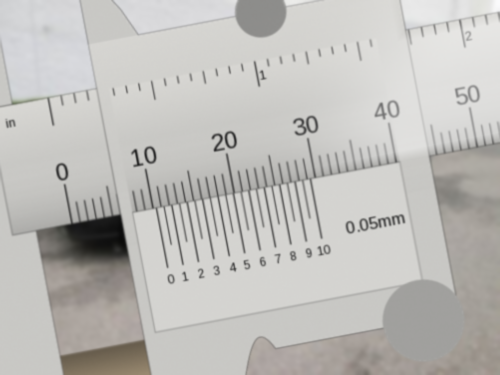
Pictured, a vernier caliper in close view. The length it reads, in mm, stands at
10.4 mm
